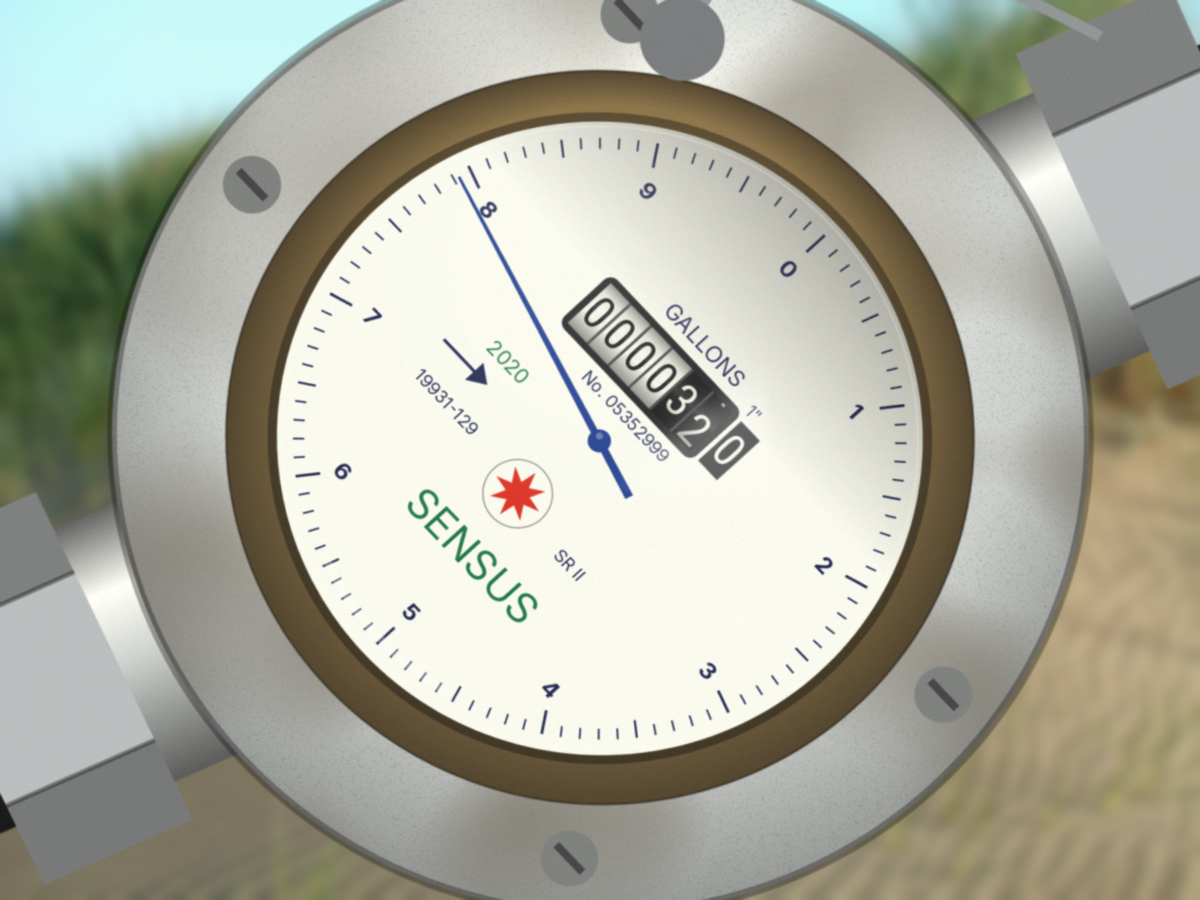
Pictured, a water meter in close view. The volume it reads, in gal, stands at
317.9 gal
